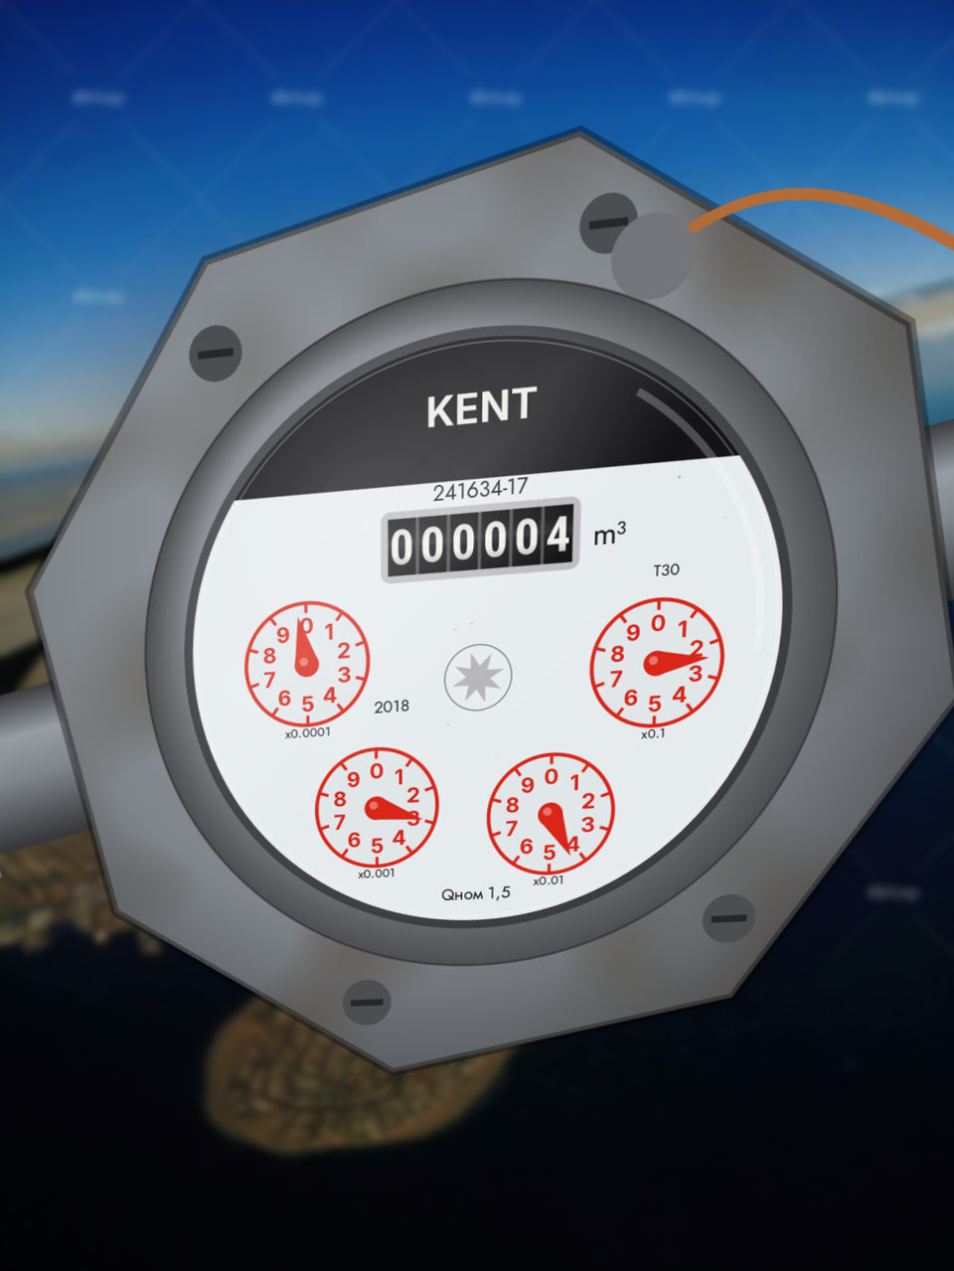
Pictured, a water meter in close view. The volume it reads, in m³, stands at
4.2429 m³
